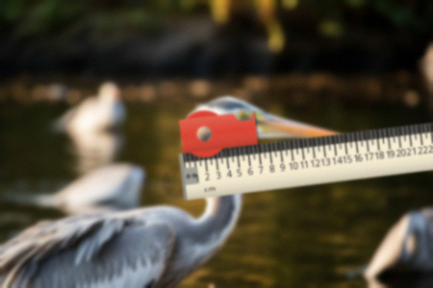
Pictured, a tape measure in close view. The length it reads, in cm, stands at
7 cm
